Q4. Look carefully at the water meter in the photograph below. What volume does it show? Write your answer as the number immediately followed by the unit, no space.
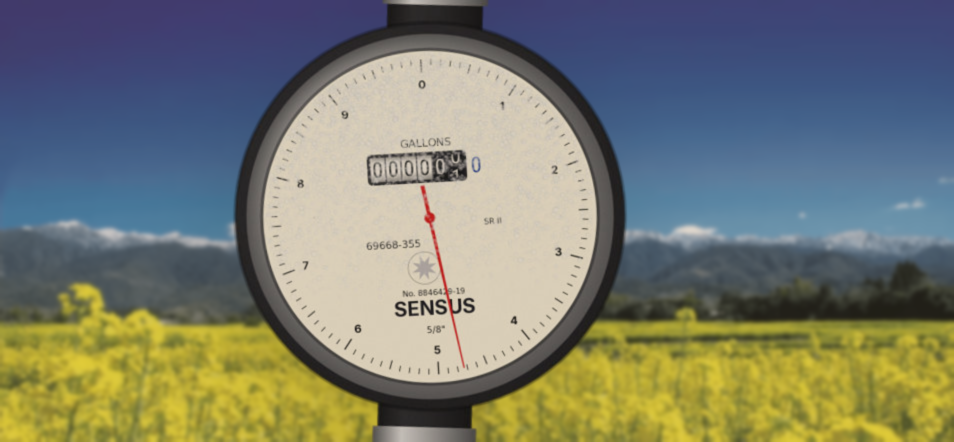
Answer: 4.7gal
